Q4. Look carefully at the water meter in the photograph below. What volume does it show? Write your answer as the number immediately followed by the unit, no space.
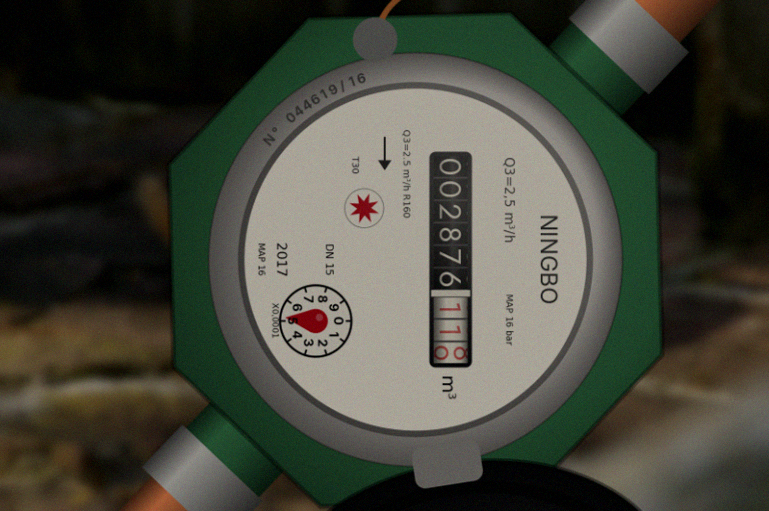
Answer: 2876.1185m³
